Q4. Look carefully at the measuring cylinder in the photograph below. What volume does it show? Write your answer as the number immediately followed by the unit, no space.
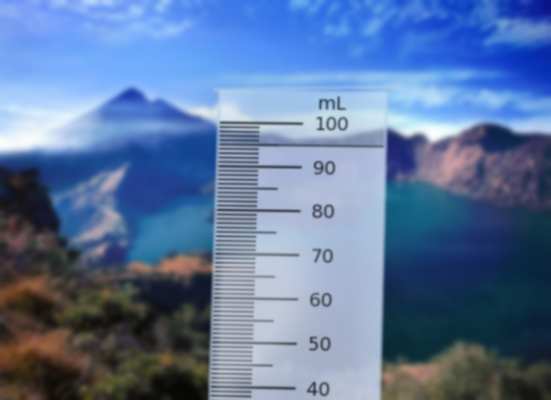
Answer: 95mL
